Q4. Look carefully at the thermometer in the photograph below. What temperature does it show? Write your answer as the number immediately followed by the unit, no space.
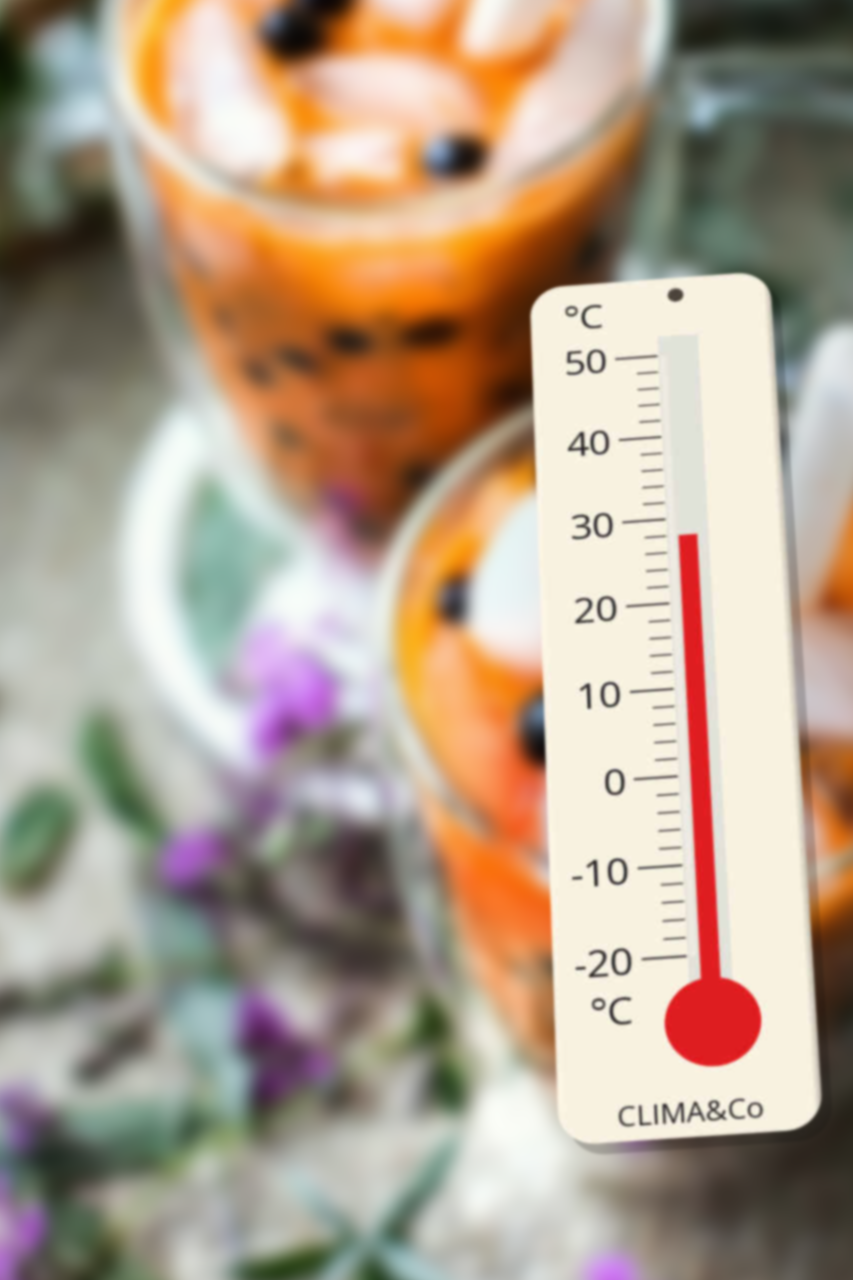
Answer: 28°C
